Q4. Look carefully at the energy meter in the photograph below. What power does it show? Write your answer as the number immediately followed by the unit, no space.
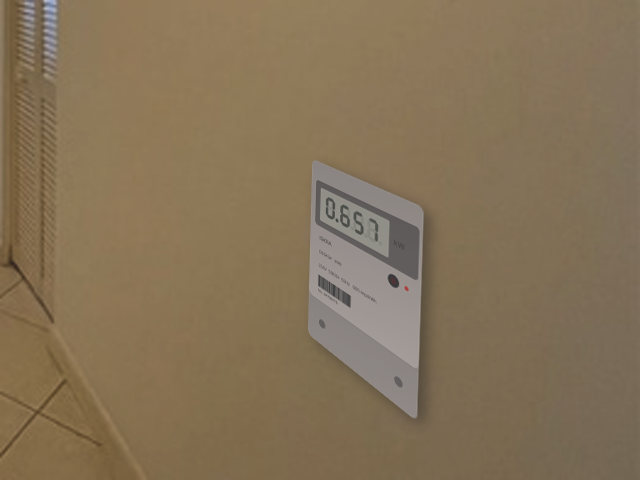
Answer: 0.657kW
